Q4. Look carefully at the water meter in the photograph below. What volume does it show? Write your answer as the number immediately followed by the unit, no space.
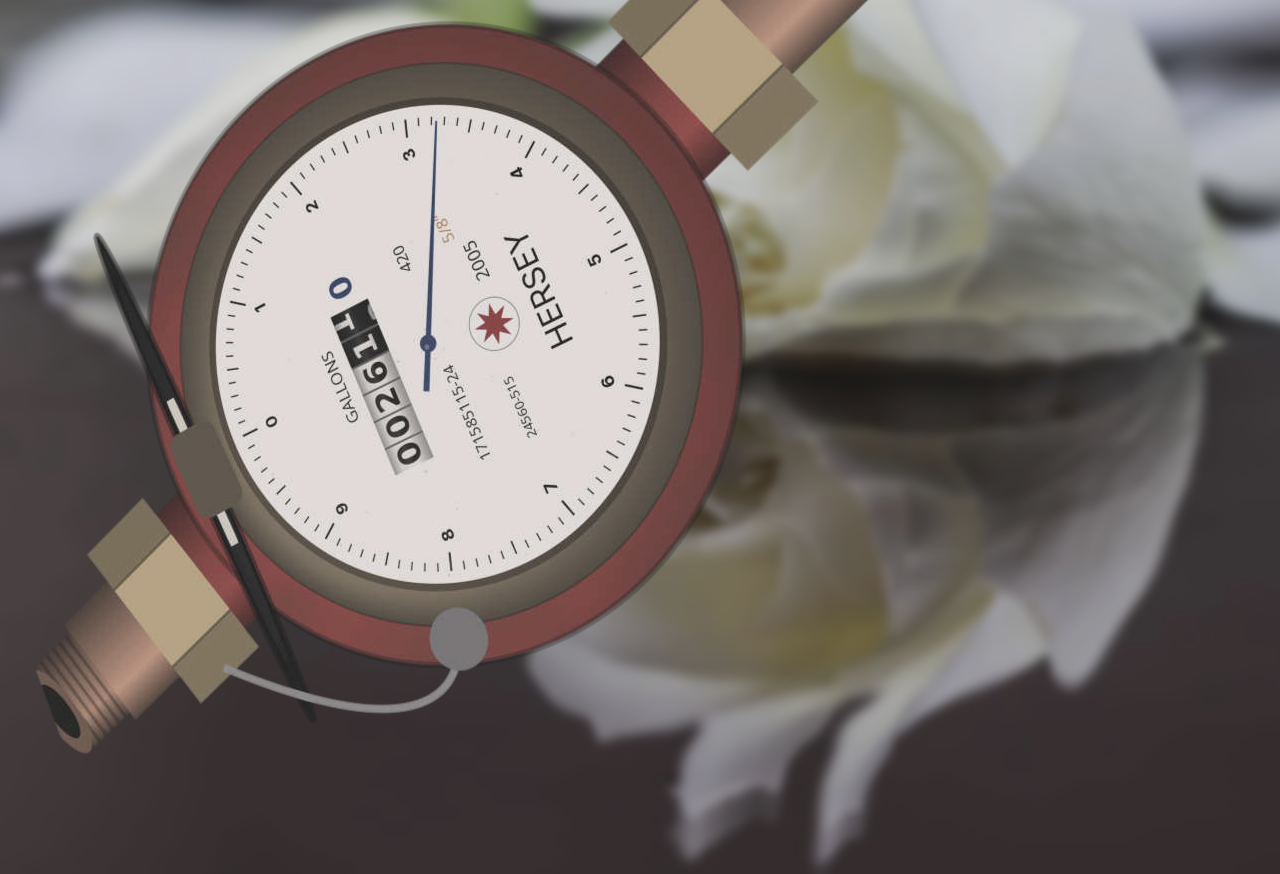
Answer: 26113.2gal
